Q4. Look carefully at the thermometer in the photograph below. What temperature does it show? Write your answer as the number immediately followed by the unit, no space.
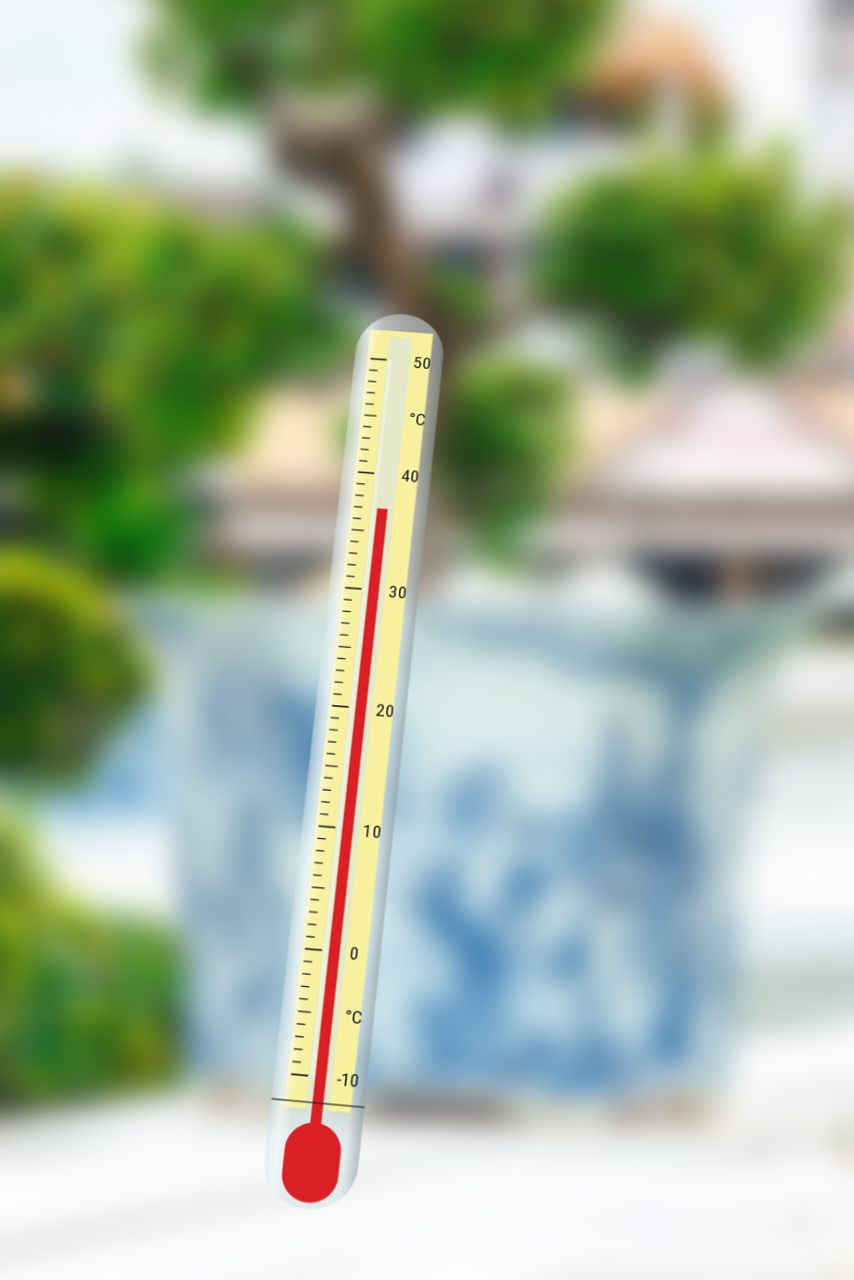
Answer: 37°C
